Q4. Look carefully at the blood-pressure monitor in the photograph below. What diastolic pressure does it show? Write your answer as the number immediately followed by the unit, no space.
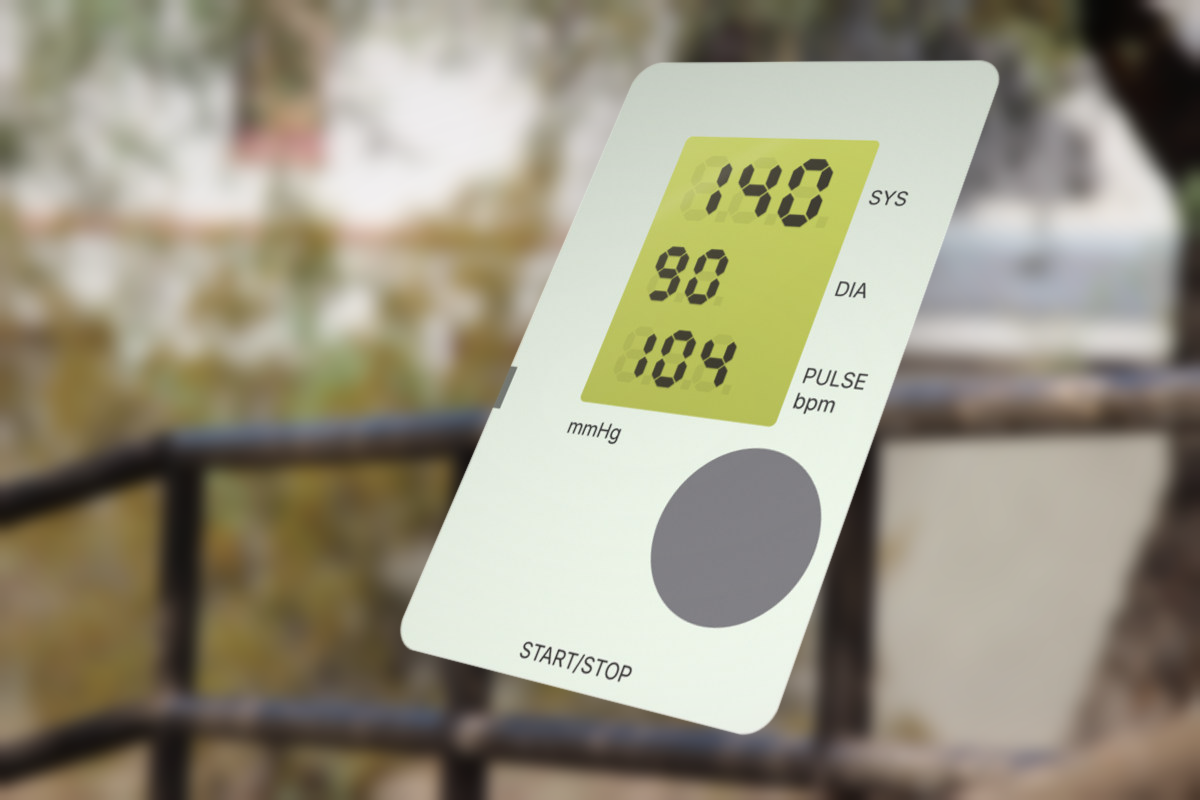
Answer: 90mmHg
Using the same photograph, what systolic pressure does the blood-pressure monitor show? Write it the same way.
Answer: 140mmHg
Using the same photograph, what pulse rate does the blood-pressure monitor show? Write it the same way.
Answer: 104bpm
